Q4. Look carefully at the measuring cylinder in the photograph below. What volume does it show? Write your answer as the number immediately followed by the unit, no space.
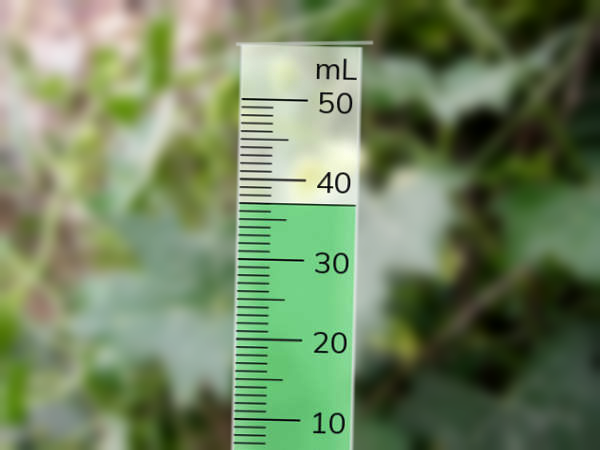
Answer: 37mL
